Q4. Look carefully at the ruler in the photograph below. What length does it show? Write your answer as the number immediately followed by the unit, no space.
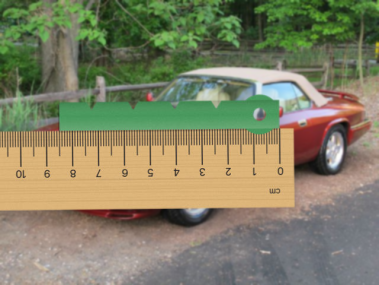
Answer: 8.5cm
